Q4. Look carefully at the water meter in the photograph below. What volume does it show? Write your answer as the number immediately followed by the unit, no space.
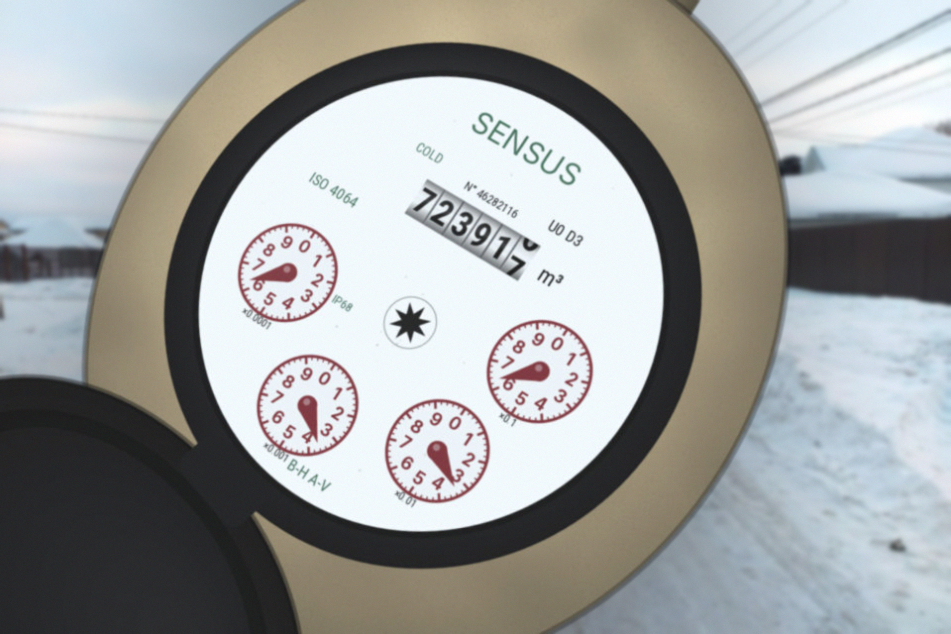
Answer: 723916.6336m³
